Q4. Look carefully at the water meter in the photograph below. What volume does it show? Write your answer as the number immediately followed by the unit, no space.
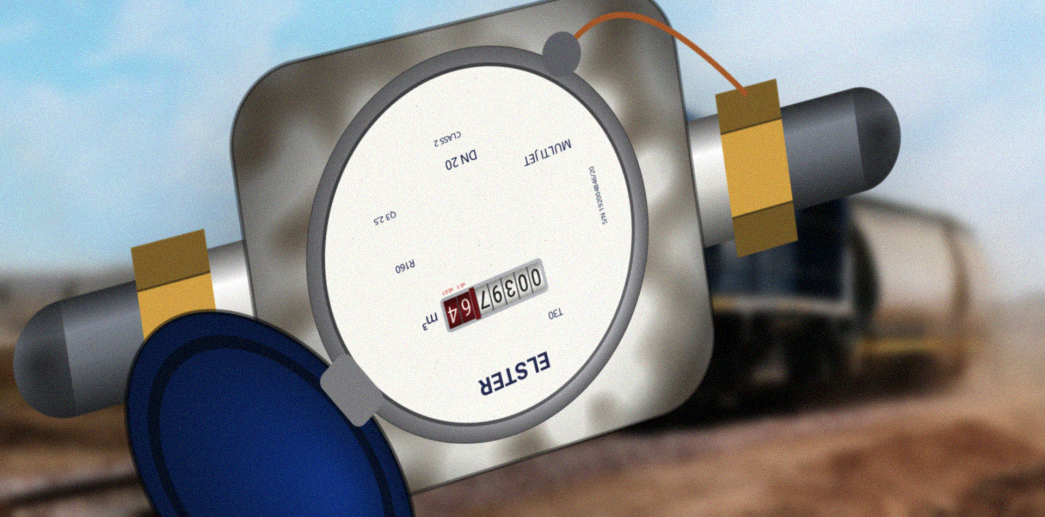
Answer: 397.64m³
